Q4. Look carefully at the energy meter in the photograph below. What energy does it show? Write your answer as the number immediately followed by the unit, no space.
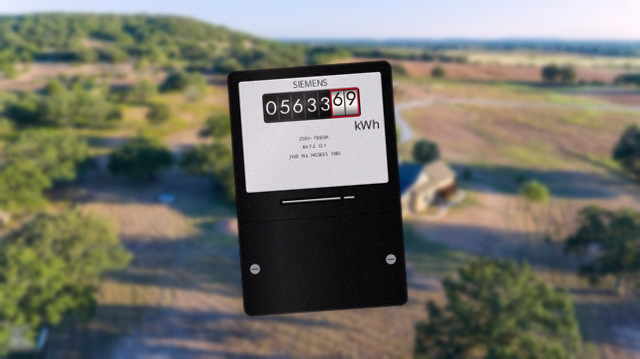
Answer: 5633.69kWh
